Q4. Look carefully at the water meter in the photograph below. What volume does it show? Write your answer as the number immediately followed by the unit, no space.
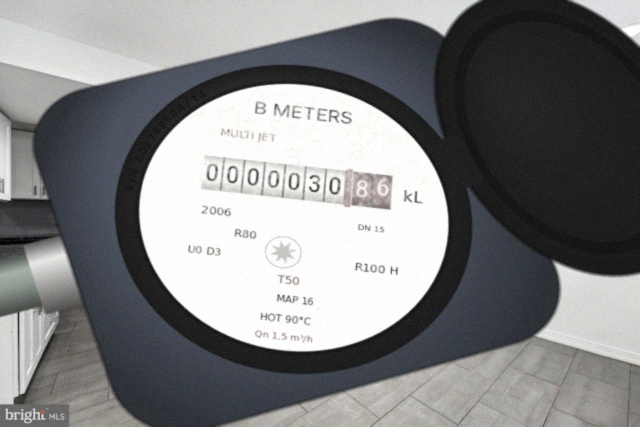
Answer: 30.86kL
